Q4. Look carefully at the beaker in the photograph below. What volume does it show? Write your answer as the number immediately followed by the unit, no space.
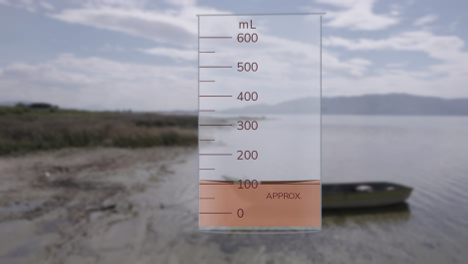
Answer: 100mL
